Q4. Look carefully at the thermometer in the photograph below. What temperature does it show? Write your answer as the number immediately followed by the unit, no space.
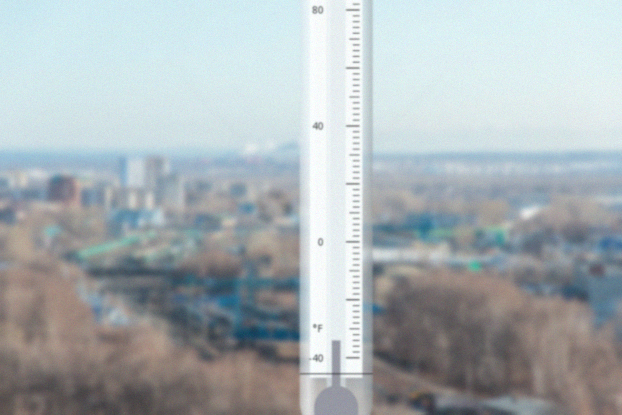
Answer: -34°F
